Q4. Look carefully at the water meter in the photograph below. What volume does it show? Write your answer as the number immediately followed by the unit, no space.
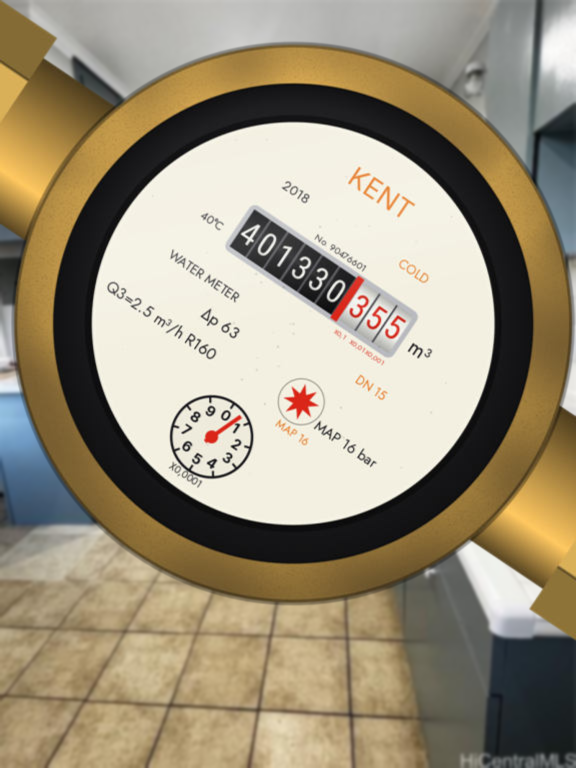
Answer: 401330.3550m³
